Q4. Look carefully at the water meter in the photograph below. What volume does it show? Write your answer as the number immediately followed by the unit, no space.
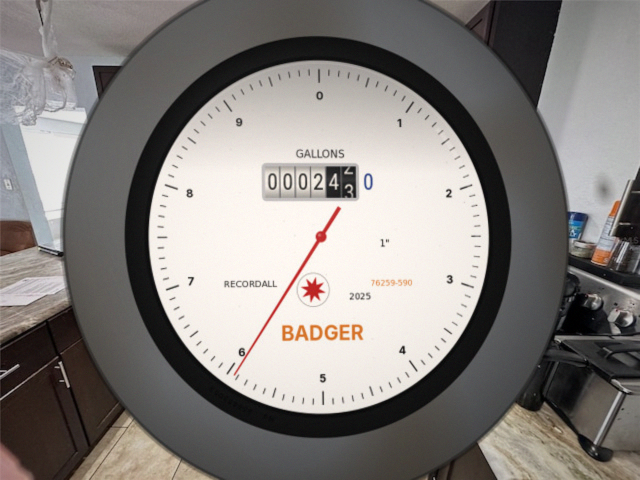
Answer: 2425.9gal
